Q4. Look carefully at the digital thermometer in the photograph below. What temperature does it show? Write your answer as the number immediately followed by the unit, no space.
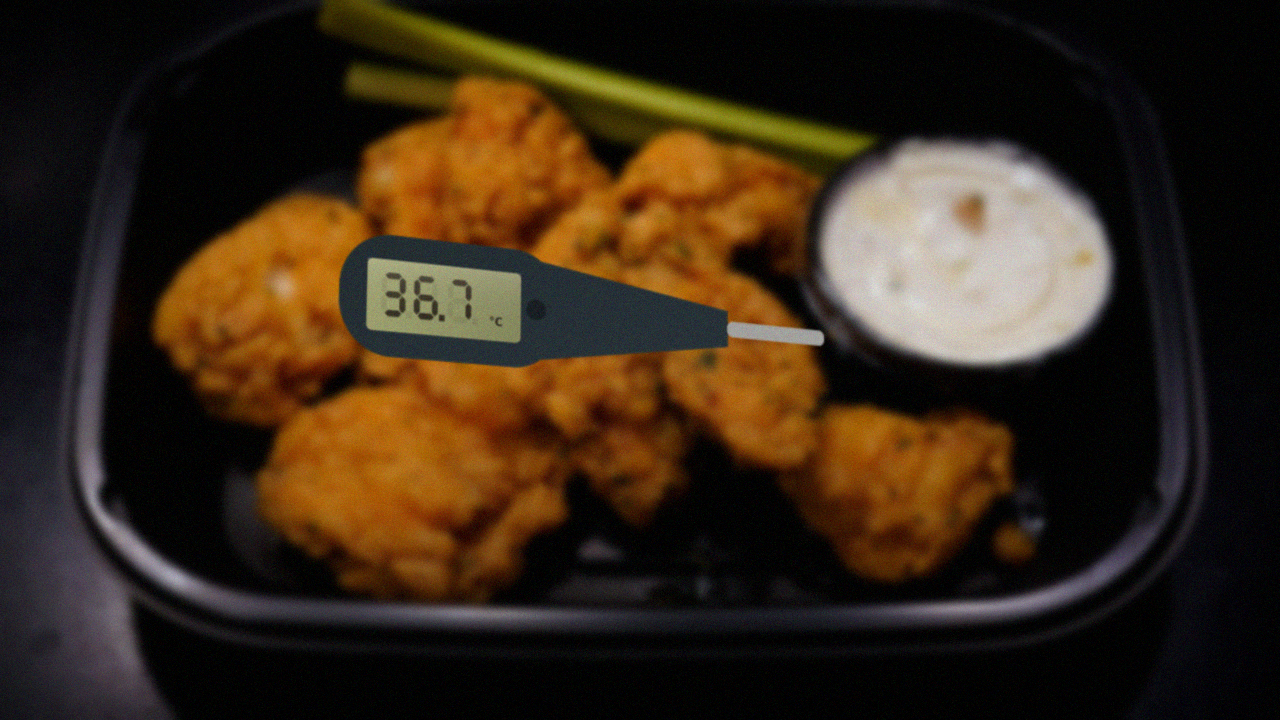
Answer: 36.7°C
